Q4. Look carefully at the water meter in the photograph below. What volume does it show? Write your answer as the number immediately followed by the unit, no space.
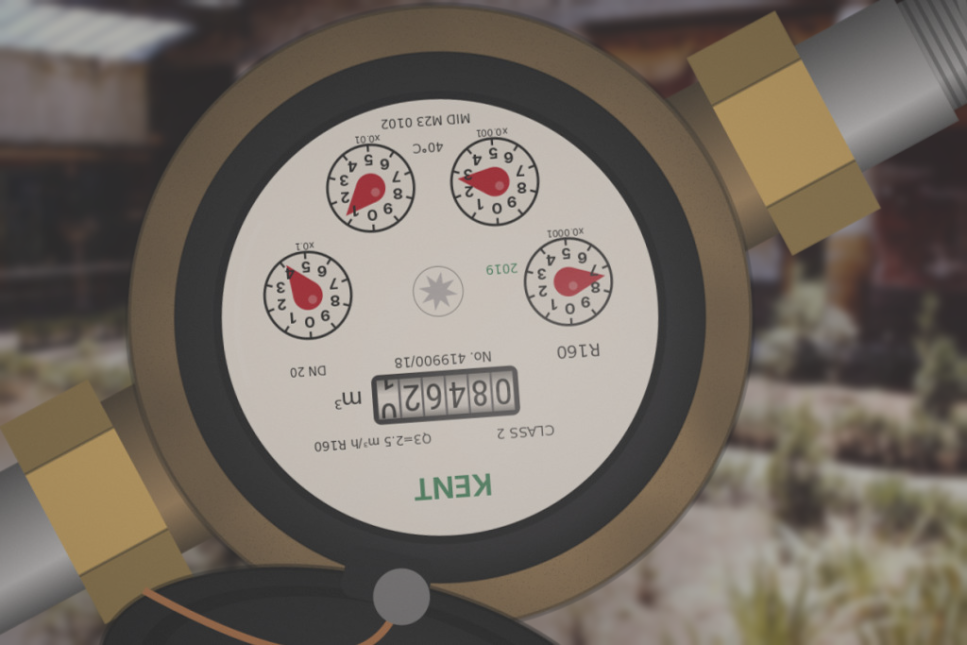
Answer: 84620.4127m³
